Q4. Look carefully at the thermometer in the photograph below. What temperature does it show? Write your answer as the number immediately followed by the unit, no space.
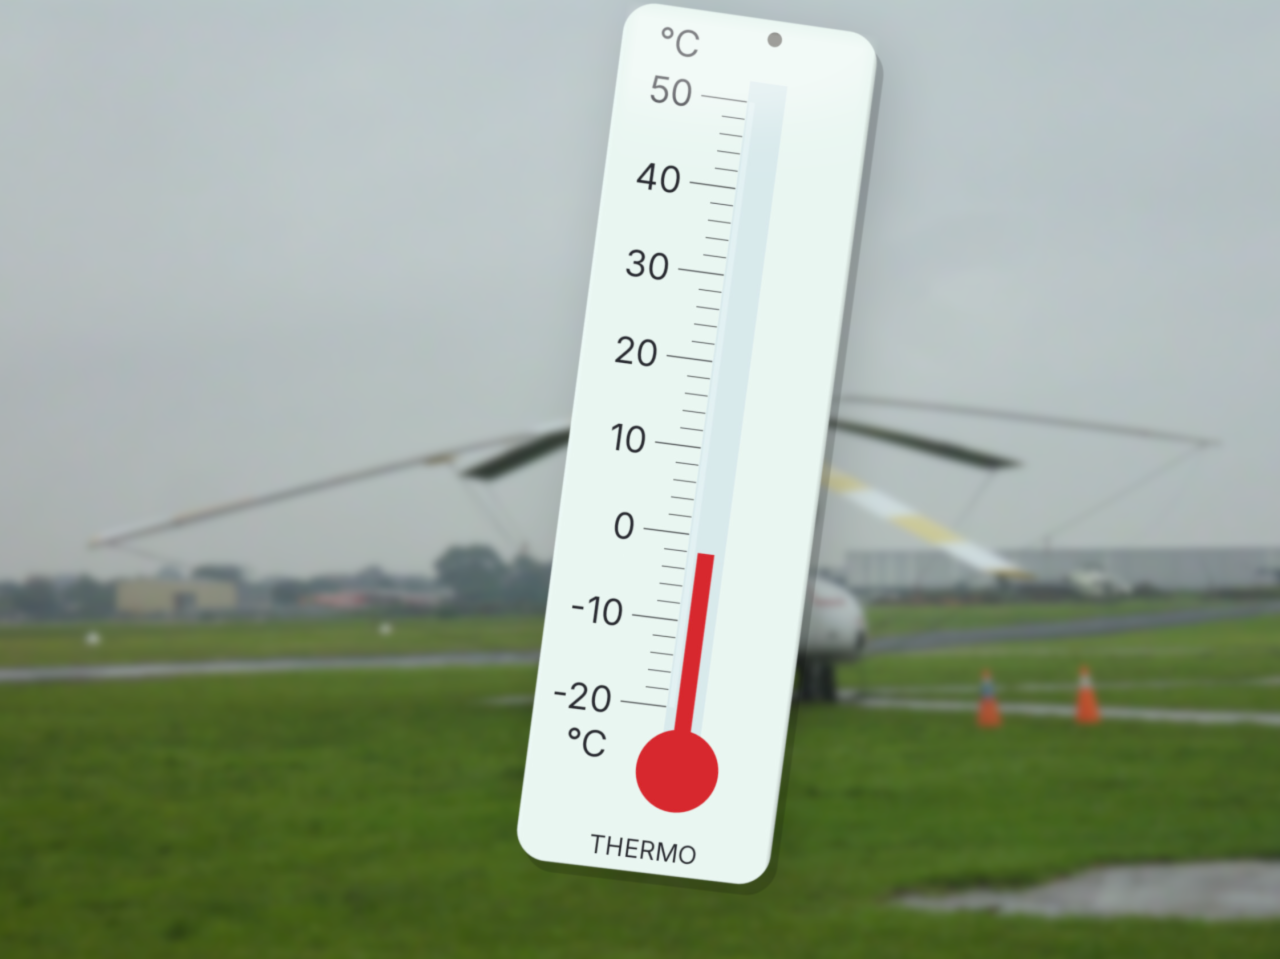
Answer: -2°C
